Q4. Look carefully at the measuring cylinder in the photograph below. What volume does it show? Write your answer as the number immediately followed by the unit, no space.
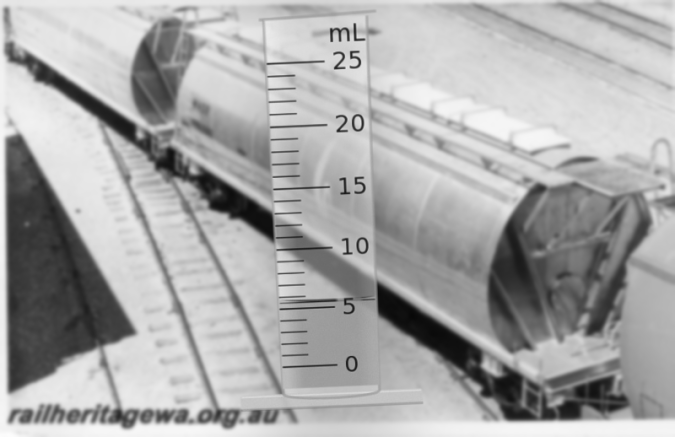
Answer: 5.5mL
